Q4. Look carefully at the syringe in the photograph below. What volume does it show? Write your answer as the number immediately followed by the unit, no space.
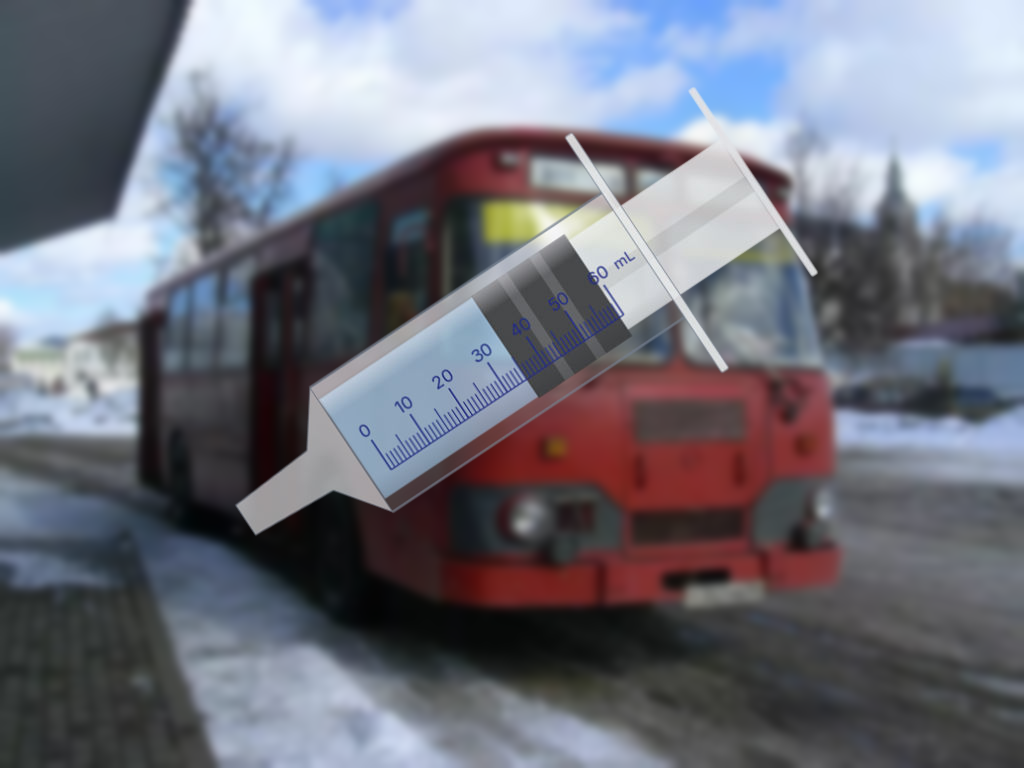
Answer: 35mL
